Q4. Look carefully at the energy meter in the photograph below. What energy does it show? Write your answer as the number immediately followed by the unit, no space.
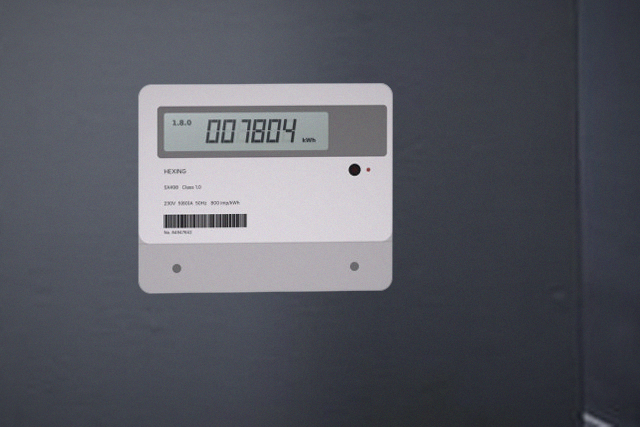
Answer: 7804kWh
